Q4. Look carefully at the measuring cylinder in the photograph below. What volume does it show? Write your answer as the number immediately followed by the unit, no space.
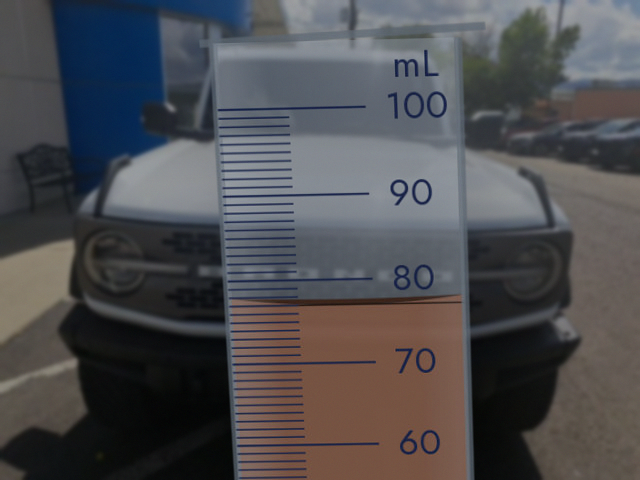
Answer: 77mL
